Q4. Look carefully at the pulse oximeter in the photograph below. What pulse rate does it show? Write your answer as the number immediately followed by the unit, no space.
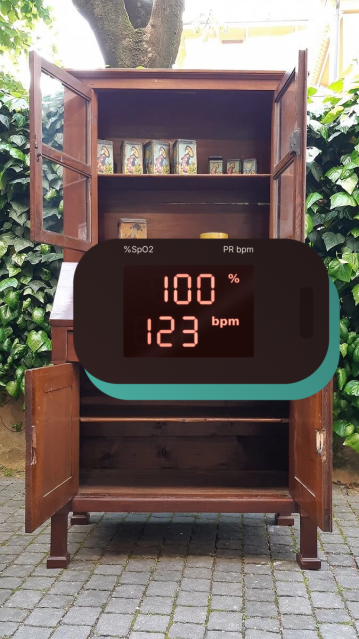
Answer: 123bpm
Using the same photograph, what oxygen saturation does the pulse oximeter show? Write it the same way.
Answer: 100%
